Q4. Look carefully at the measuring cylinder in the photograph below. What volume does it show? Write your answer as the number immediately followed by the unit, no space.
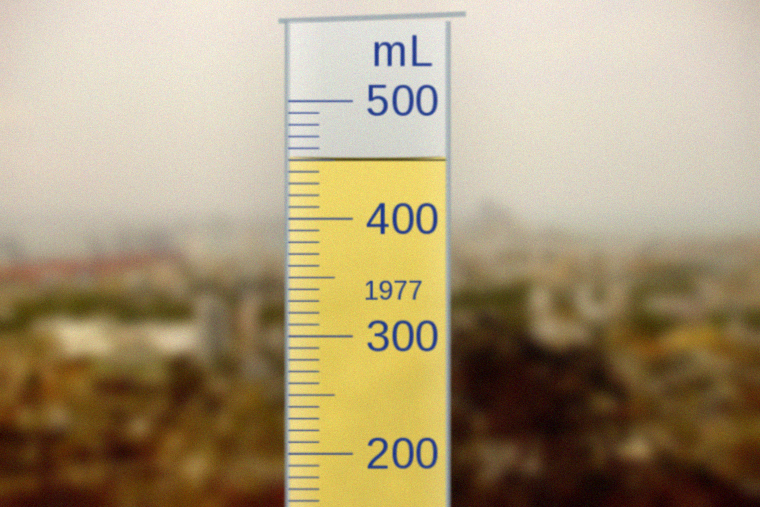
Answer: 450mL
